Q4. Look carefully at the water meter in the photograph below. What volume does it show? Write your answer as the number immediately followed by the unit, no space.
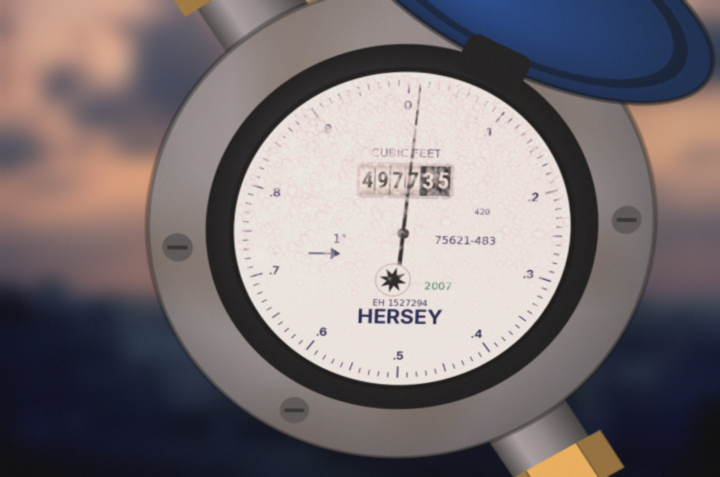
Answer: 497735.01ft³
